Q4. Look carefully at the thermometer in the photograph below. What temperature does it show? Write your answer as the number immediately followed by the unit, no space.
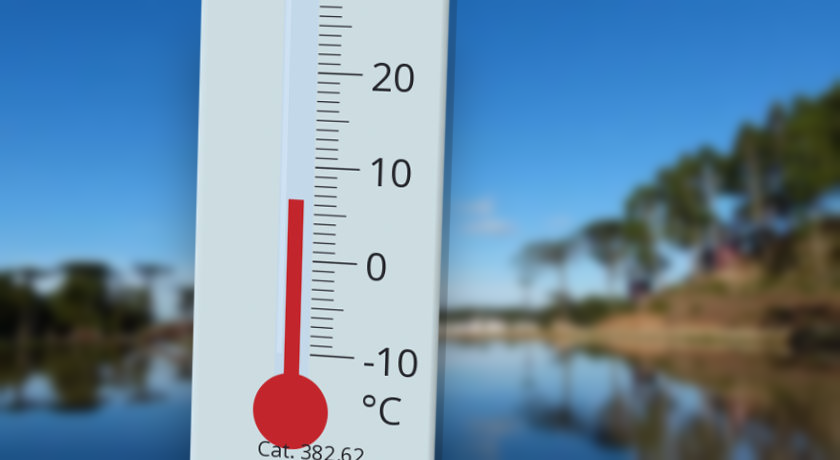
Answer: 6.5°C
